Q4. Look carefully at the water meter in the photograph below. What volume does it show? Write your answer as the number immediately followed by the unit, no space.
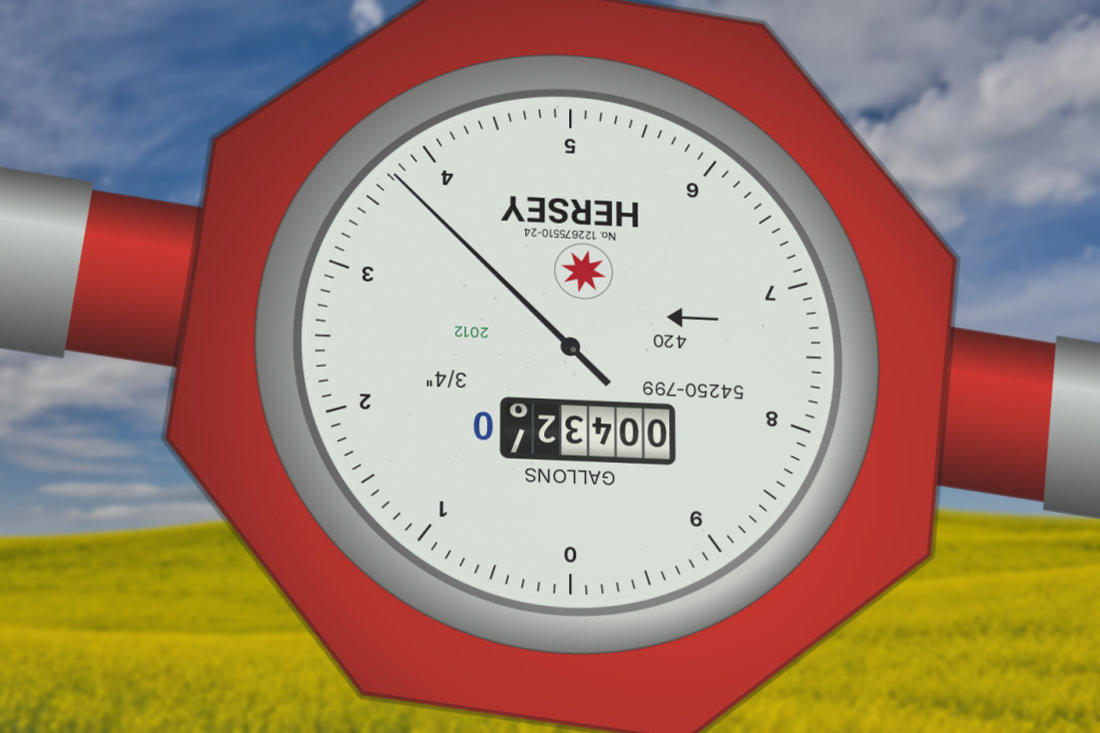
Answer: 43273.7gal
